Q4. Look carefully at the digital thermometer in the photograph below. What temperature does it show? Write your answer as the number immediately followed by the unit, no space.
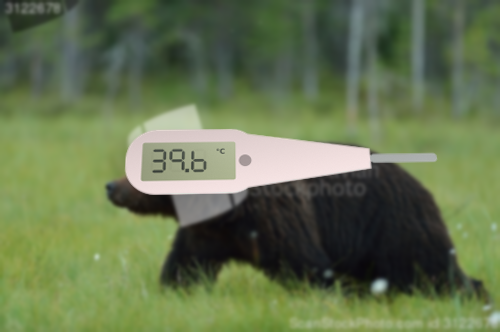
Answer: 39.6°C
